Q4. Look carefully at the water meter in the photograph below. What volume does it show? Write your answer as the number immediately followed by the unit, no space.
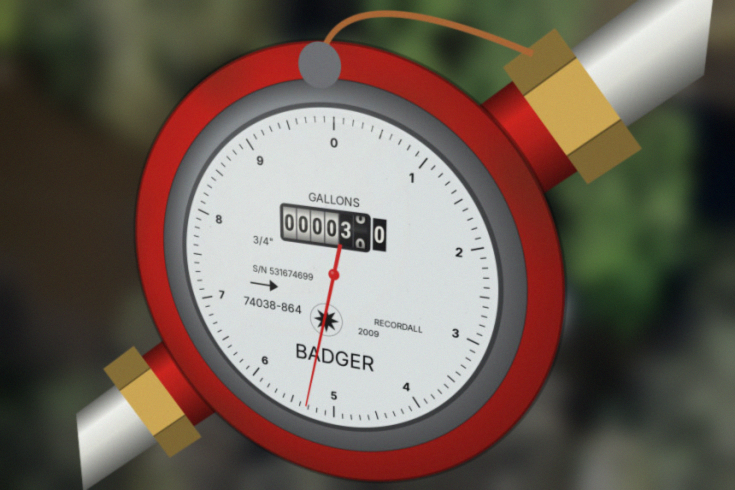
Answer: 385.3gal
